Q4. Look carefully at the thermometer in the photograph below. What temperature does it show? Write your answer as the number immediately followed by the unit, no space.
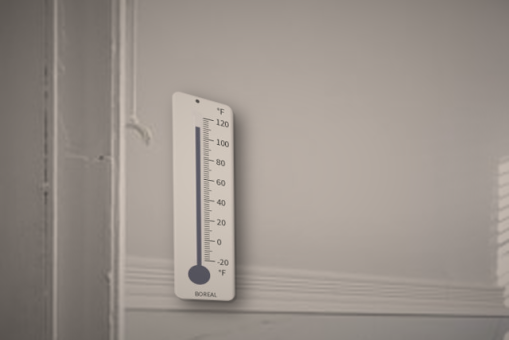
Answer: 110°F
